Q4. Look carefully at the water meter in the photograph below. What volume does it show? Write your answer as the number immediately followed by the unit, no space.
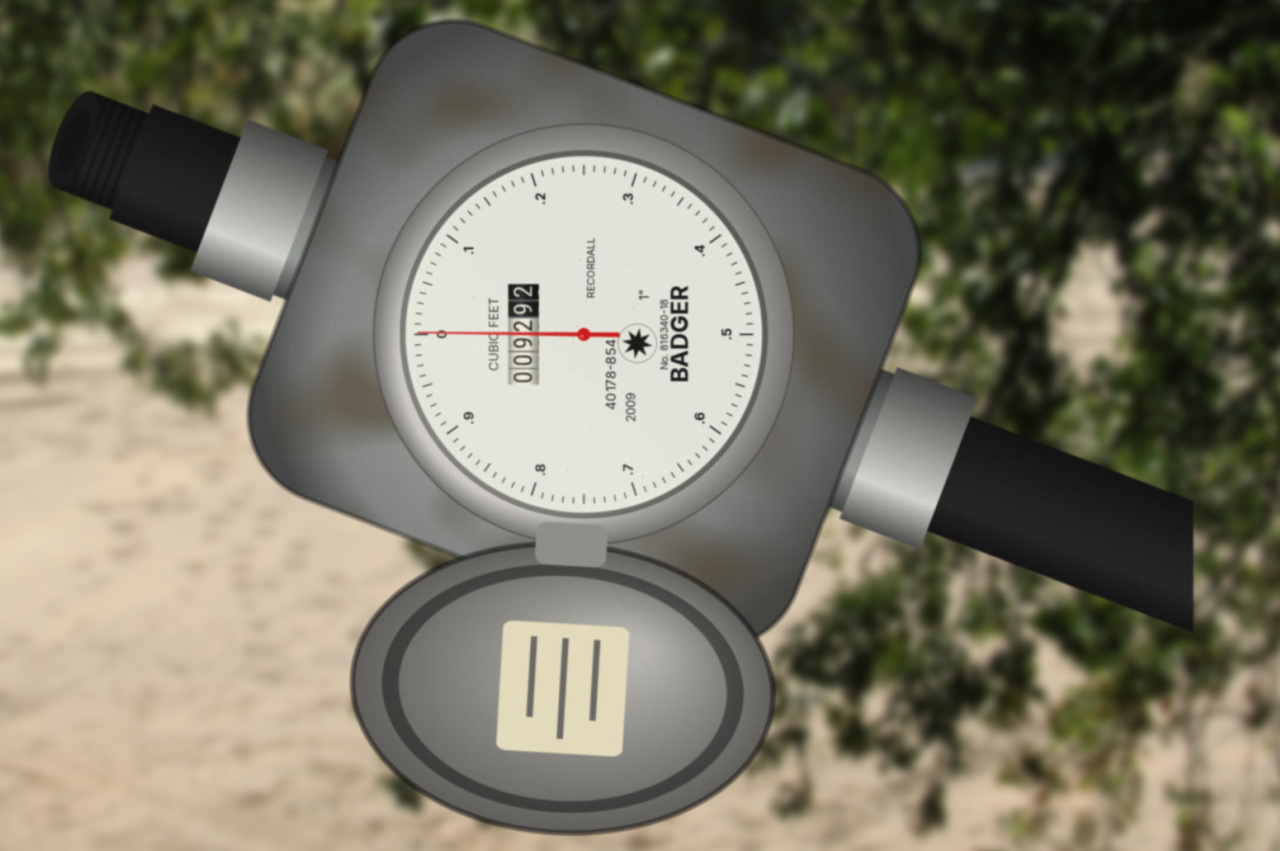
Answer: 9292.00ft³
